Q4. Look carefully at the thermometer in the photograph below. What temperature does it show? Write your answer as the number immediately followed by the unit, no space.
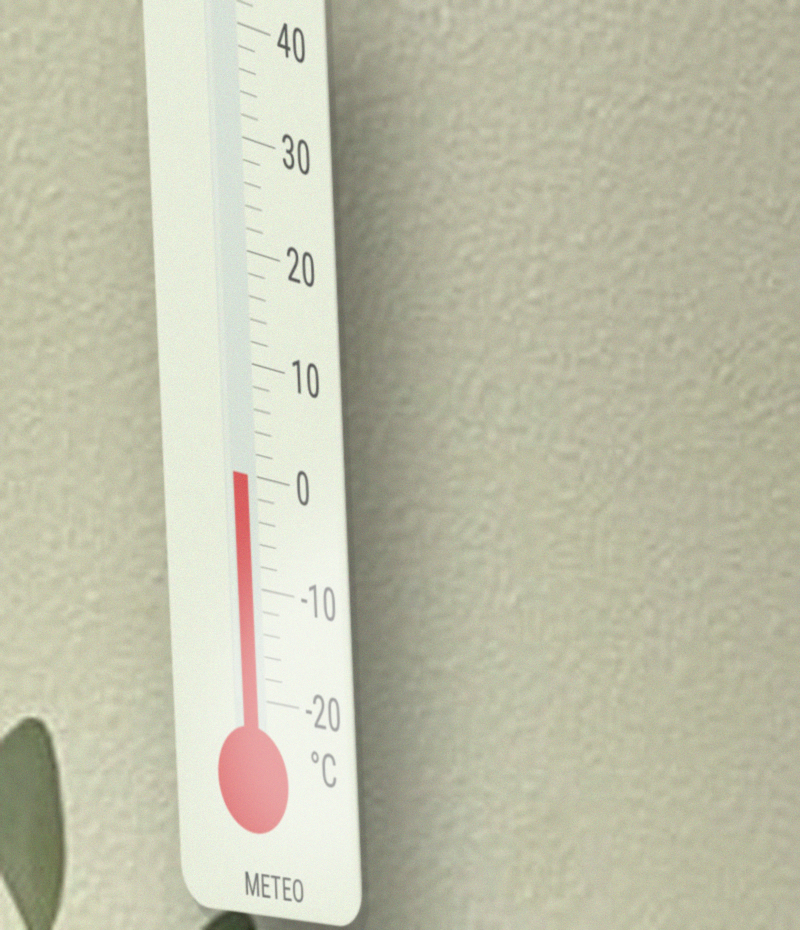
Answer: 0°C
